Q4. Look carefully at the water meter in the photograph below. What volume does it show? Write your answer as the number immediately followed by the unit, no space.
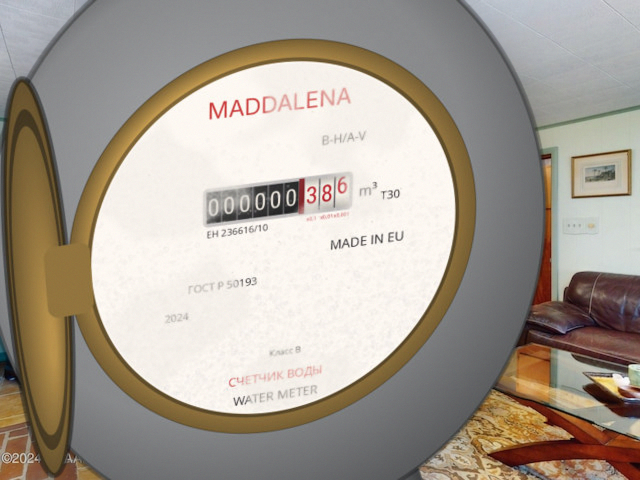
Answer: 0.386m³
